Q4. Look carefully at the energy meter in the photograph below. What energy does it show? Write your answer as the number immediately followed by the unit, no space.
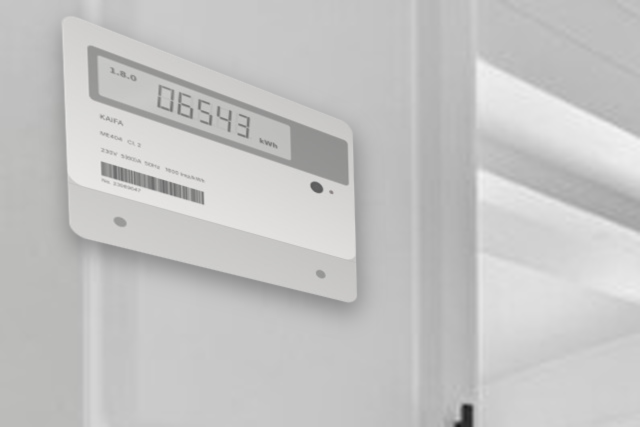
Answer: 6543kWh
